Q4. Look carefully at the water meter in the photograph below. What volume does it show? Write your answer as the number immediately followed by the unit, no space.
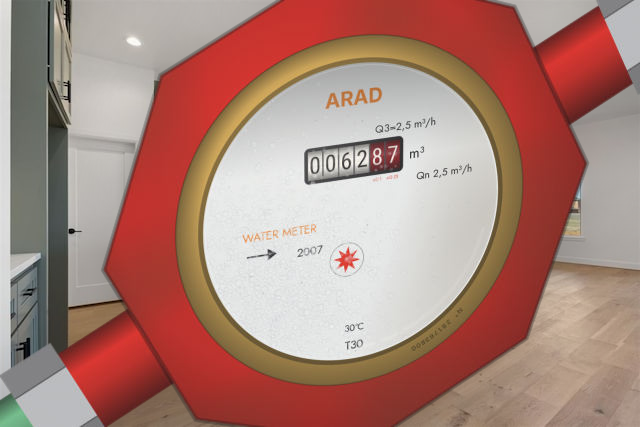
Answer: 62.87m³
